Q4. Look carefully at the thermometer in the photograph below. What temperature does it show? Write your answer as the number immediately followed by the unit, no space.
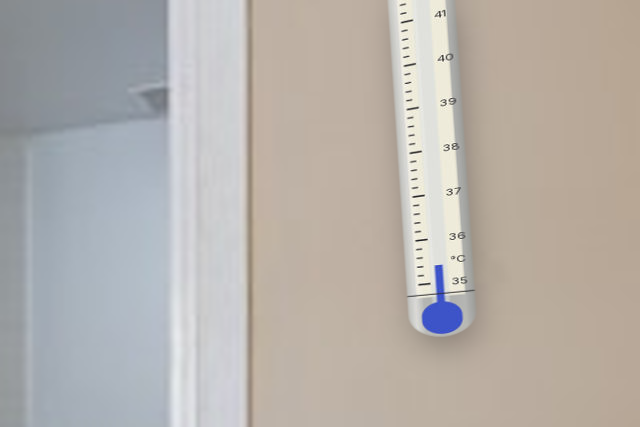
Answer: 35.4°C
